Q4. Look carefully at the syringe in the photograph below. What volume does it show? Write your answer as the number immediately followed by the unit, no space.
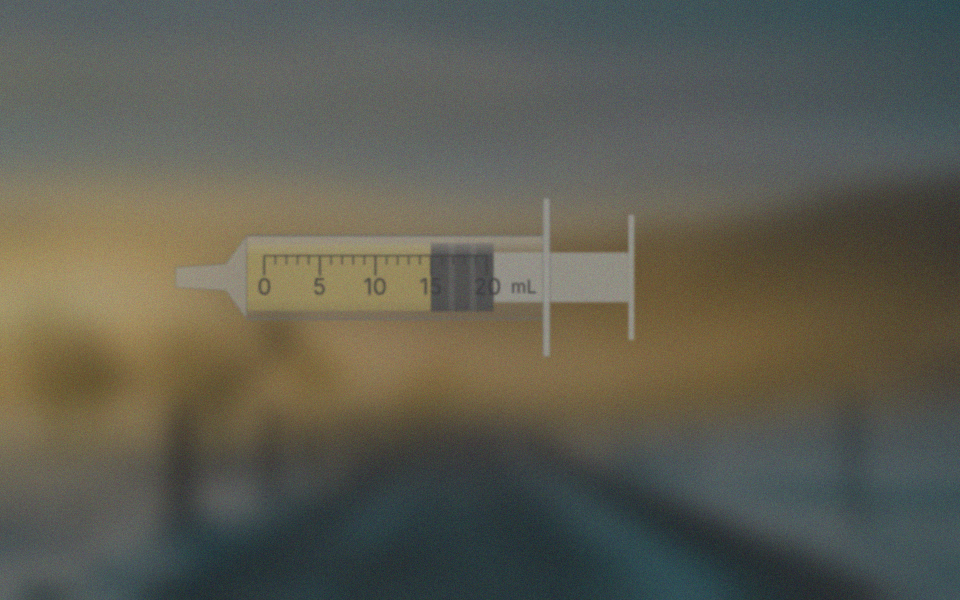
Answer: 15mL
